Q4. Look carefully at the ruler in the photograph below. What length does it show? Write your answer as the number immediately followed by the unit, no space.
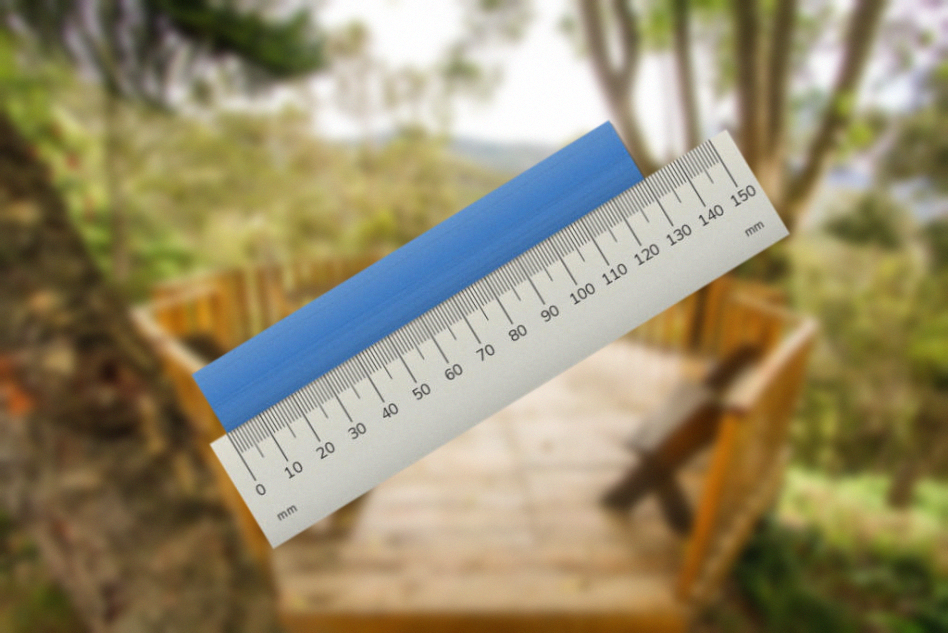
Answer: 130mm
